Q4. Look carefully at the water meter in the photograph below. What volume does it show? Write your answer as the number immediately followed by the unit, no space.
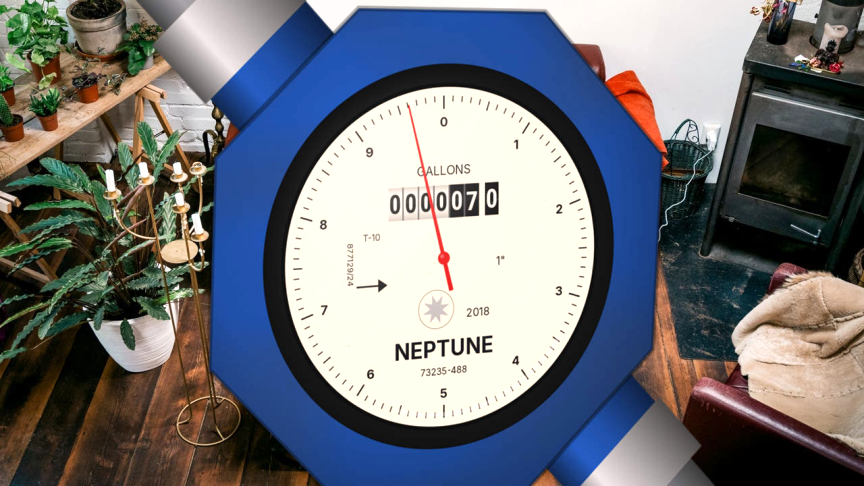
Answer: 69.6gal
